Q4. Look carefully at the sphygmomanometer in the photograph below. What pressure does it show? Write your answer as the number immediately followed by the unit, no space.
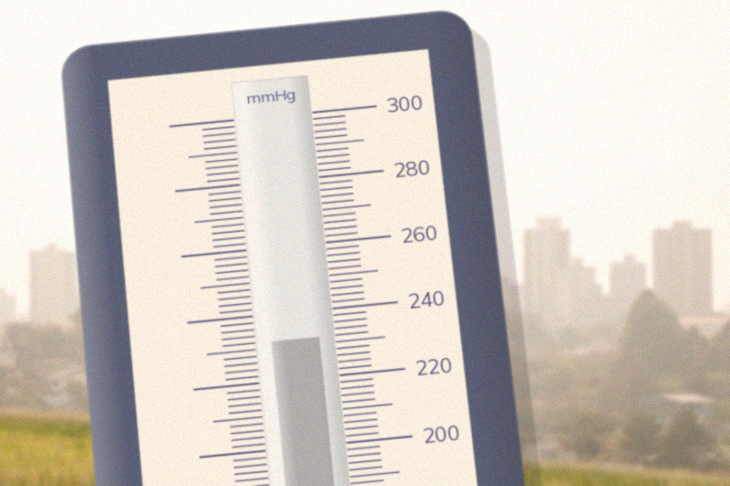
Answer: 232mmHg
